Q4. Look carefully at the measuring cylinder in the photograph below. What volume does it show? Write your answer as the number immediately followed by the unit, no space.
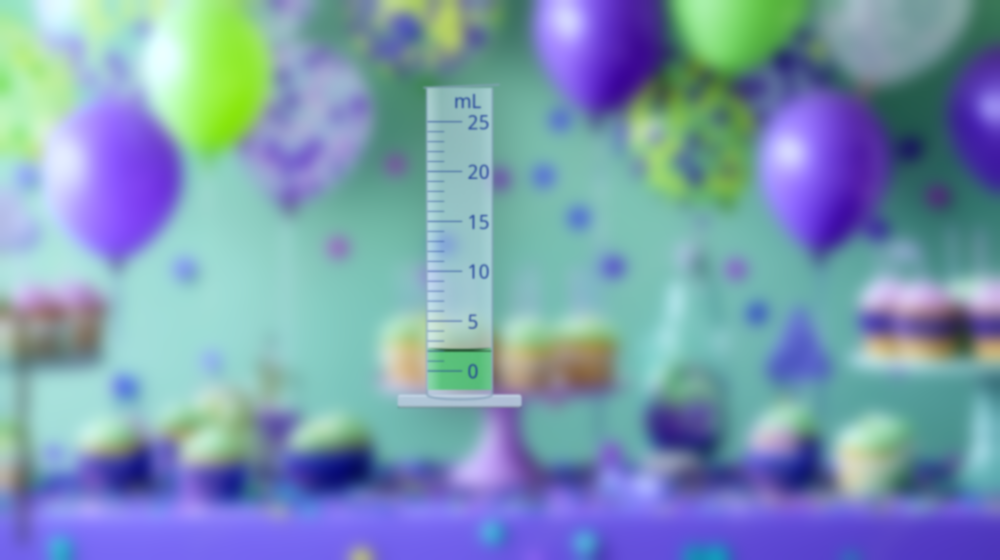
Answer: 2mL
